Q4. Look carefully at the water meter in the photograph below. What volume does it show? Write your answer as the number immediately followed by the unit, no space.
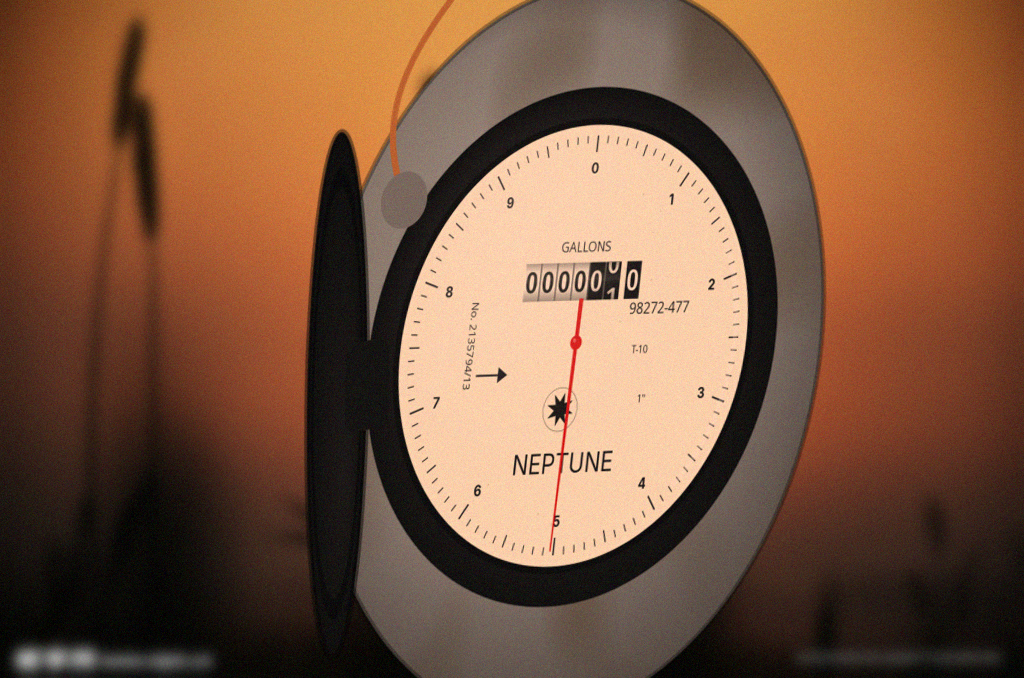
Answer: 5.0gal
